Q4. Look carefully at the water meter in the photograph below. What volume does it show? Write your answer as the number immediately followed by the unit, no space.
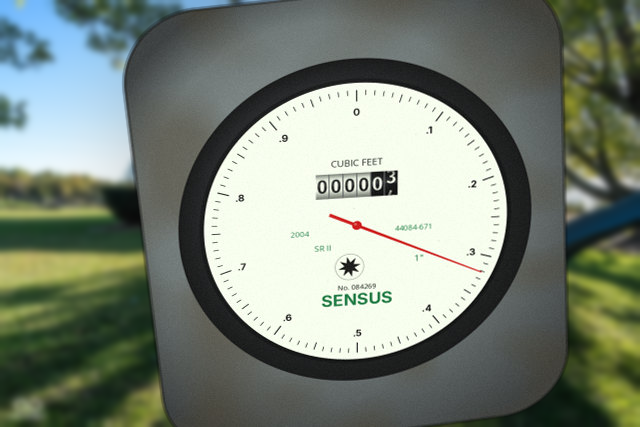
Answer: 3.32ft³
